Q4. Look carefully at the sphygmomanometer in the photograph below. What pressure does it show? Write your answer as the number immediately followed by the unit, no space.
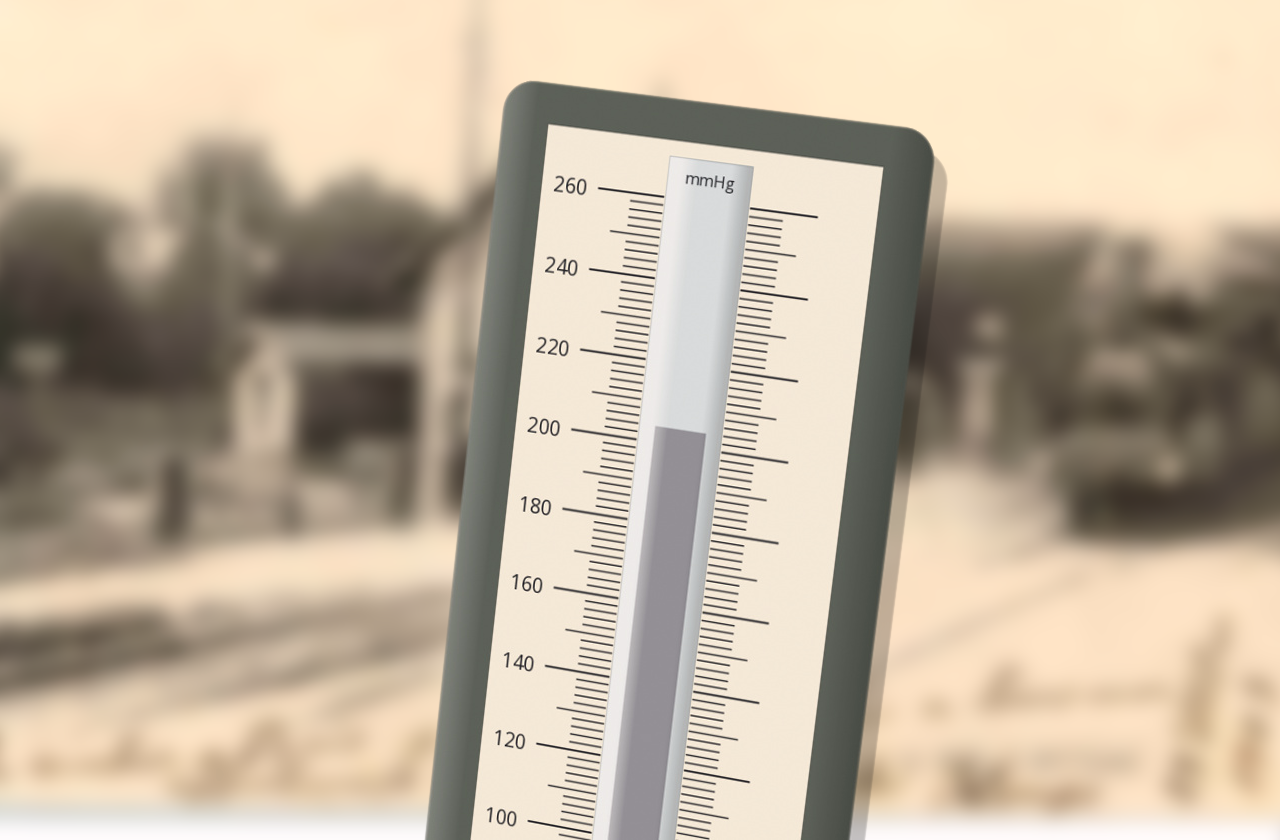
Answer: 204mmHg
